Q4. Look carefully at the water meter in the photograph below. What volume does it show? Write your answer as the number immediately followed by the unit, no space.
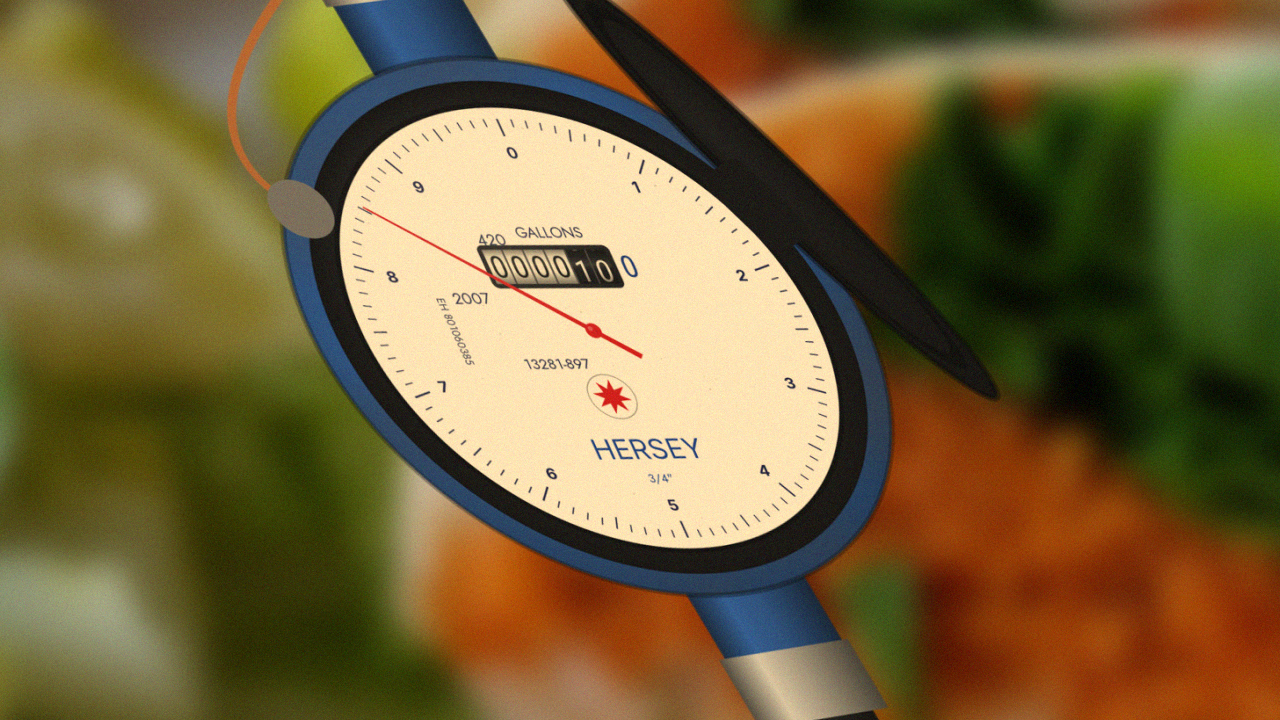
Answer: 98.5gal
